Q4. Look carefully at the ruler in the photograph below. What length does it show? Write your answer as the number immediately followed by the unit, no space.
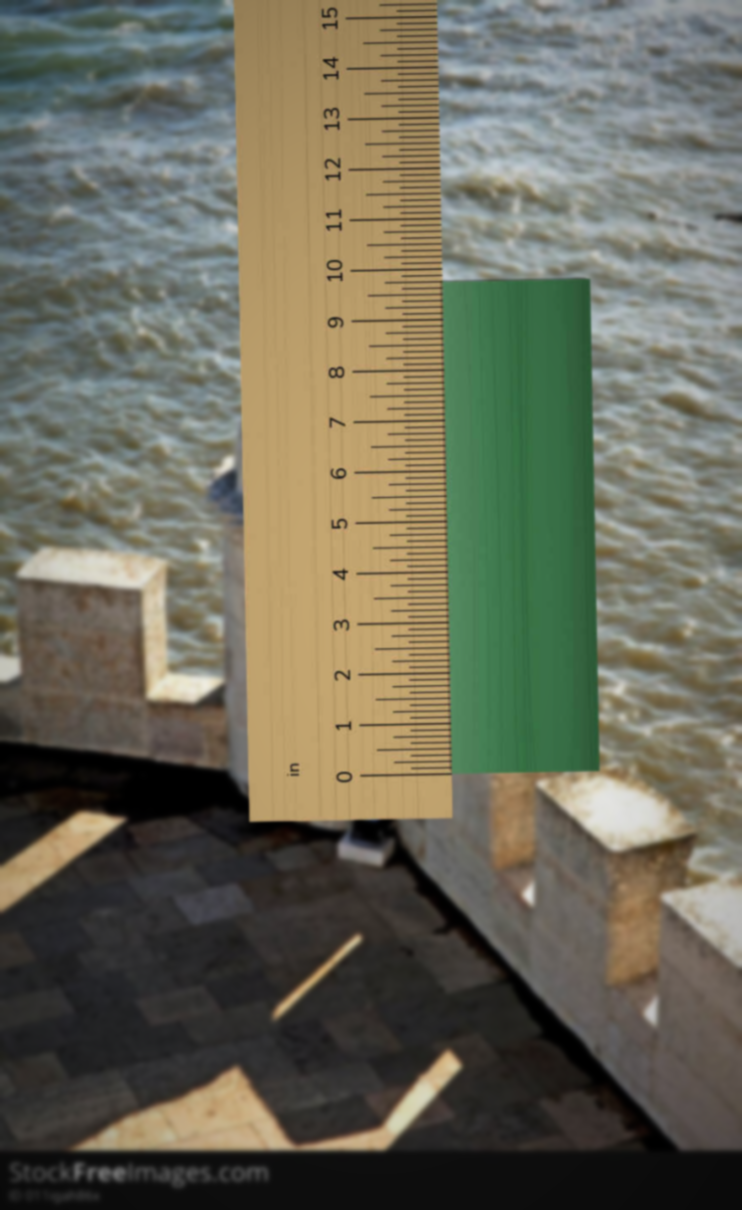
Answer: 9.75in
